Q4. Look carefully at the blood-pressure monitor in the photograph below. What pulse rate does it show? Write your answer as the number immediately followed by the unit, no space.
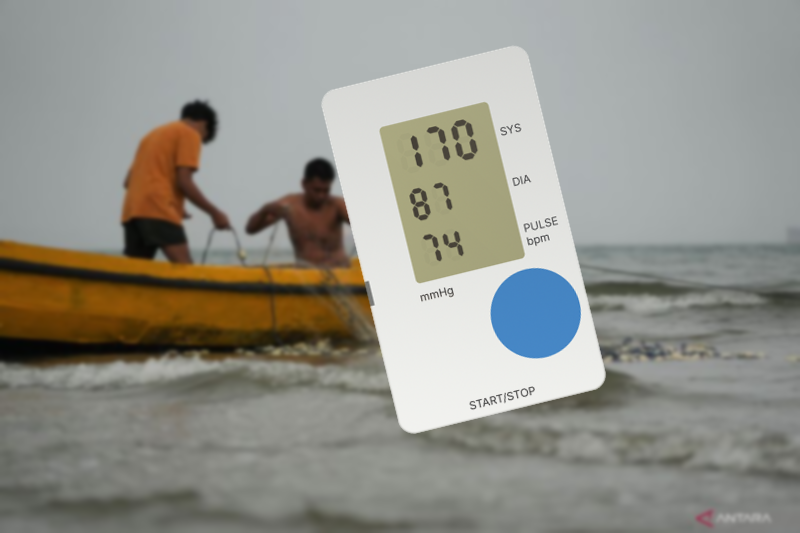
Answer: 74bpm
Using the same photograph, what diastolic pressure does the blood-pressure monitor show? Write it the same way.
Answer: 87mmHg
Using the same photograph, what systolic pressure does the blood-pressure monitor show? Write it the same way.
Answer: 170mmHg
